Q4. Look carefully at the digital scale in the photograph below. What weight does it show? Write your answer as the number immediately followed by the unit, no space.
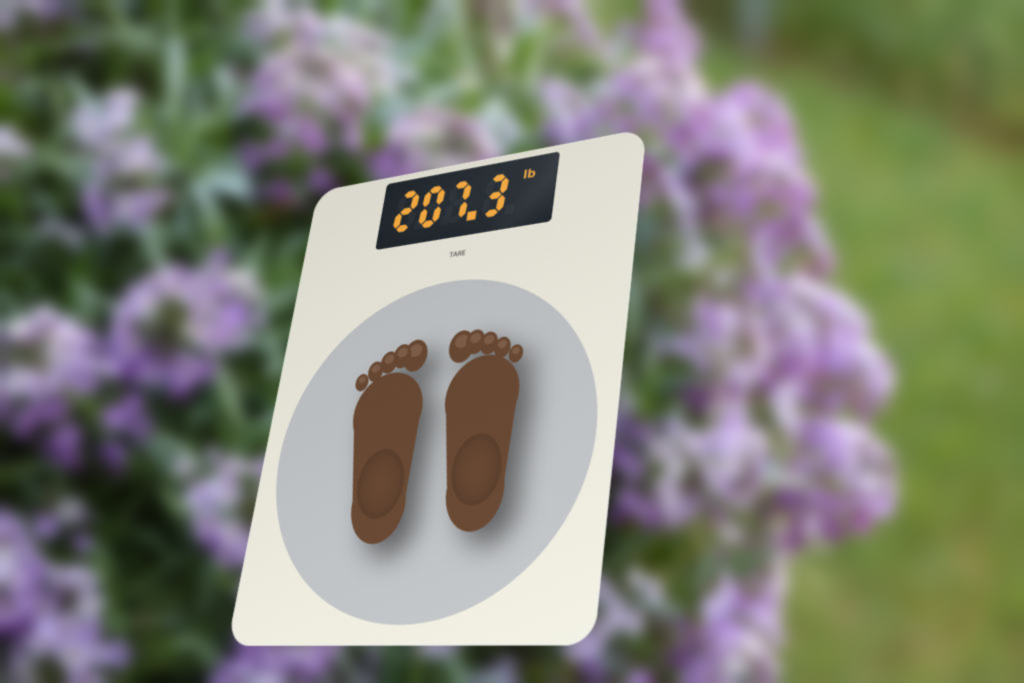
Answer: 207.3lb
